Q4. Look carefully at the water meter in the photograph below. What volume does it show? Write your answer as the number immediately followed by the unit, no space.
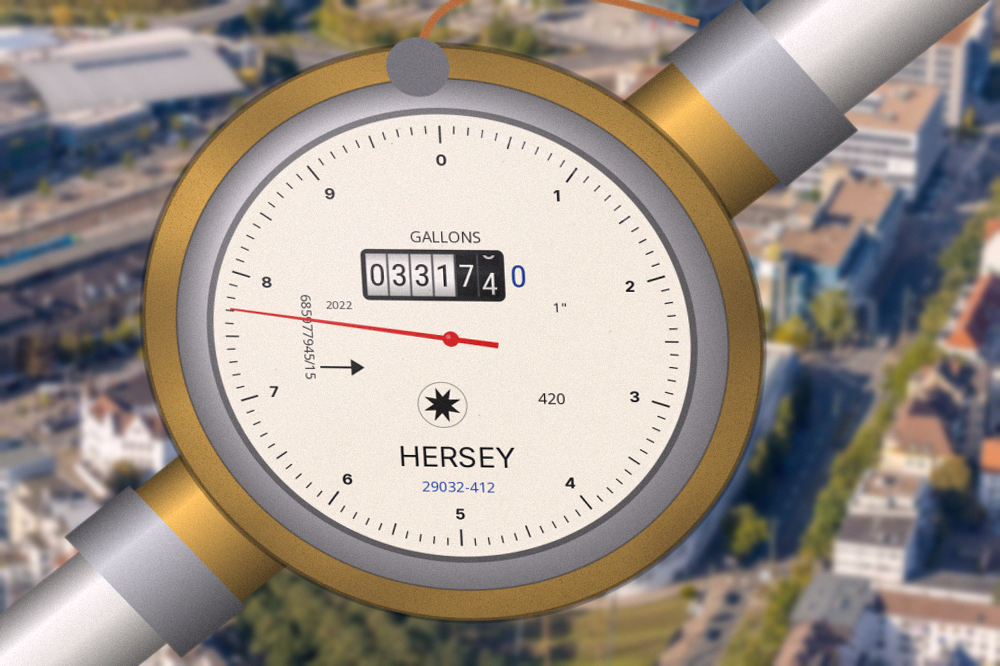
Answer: 331737.7gal
